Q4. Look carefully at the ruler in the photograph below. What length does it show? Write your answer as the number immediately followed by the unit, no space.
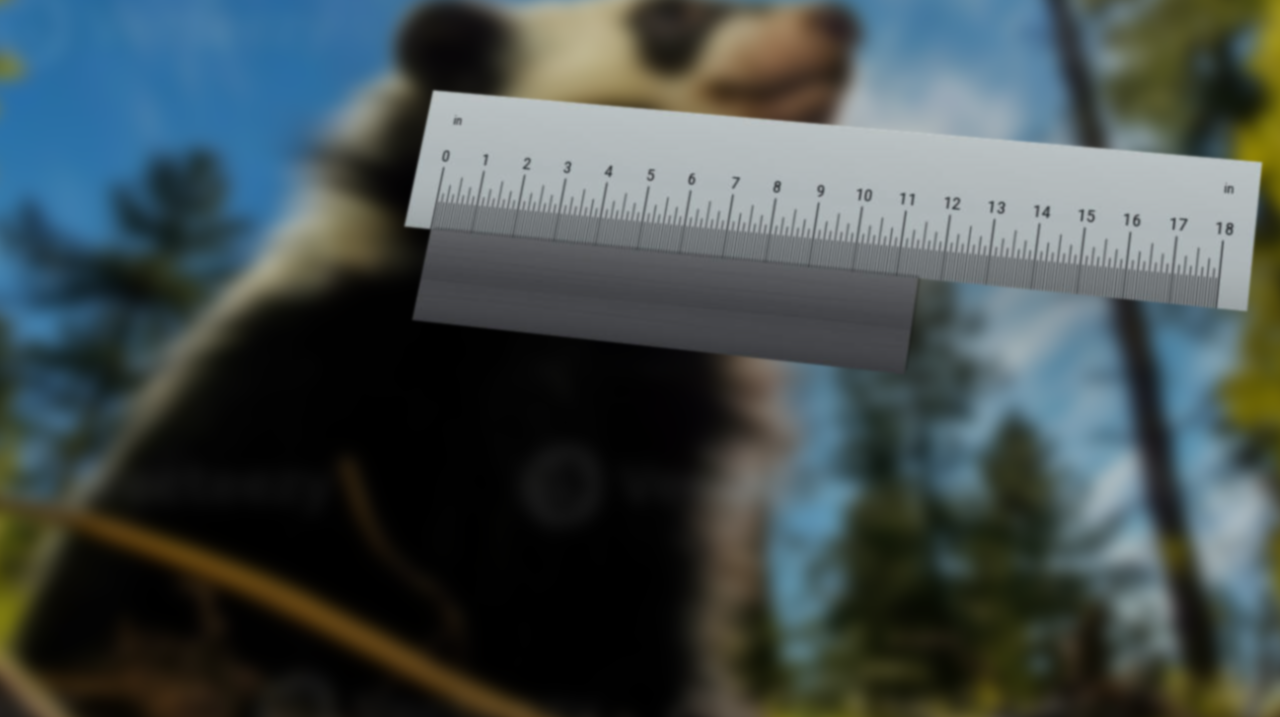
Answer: 11.5in
